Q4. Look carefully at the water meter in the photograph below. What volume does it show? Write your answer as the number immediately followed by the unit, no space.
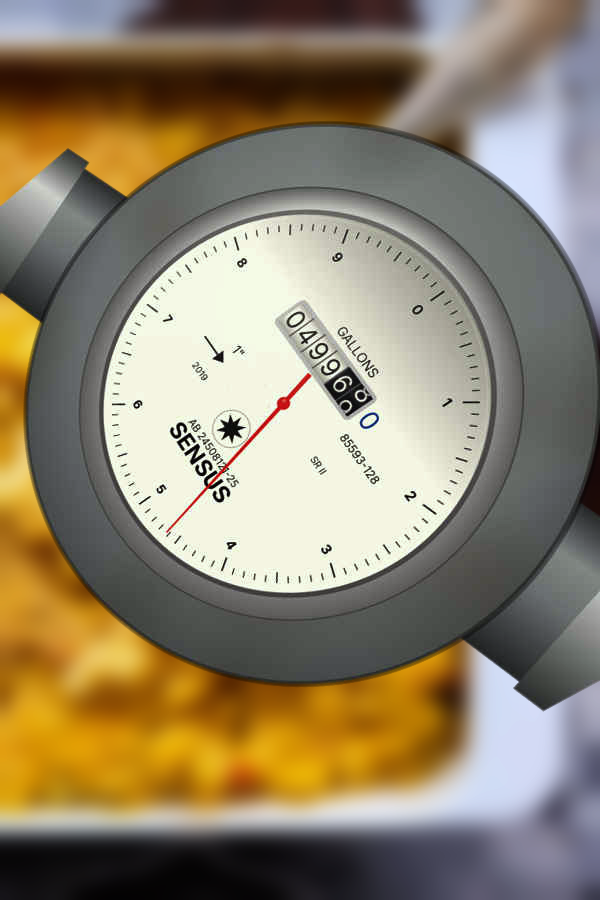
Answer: 499684.6gal
